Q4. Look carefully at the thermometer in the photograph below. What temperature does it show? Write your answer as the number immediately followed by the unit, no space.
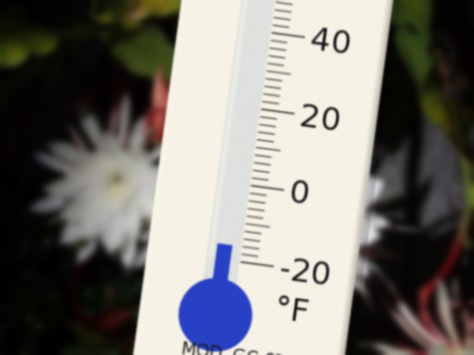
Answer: -16°F
